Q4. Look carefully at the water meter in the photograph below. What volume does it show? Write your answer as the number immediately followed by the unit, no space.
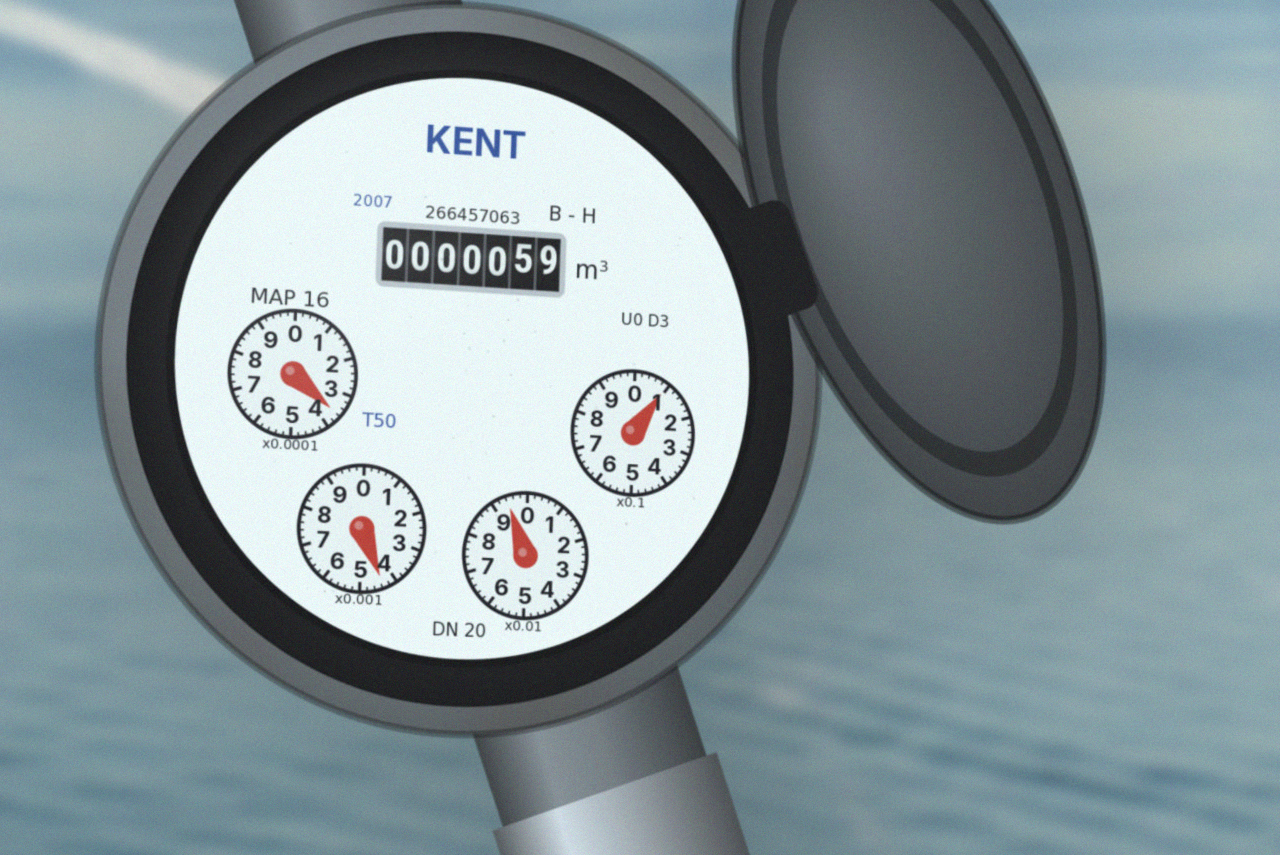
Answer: 59.0943m³
